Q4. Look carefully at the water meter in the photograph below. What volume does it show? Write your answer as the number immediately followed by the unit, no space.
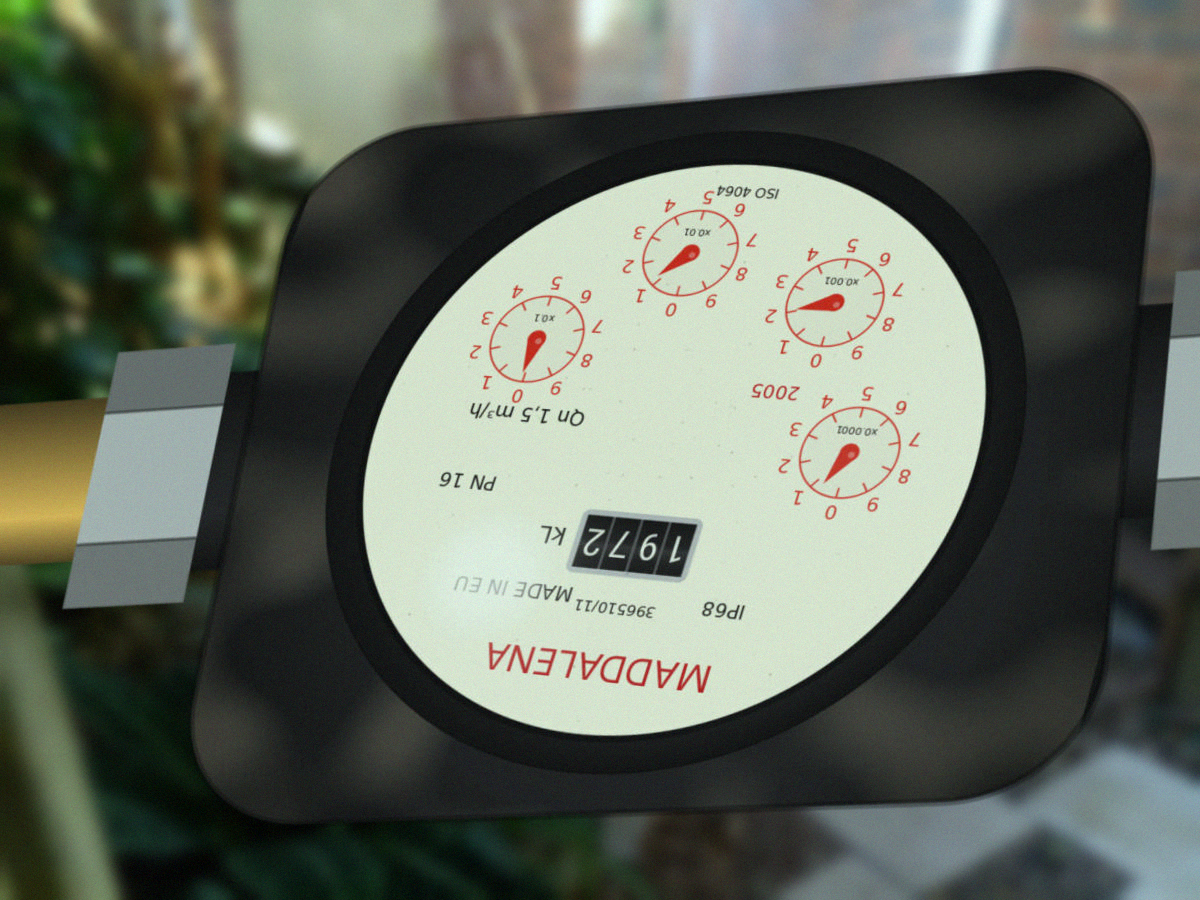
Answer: 1972.0120kL
